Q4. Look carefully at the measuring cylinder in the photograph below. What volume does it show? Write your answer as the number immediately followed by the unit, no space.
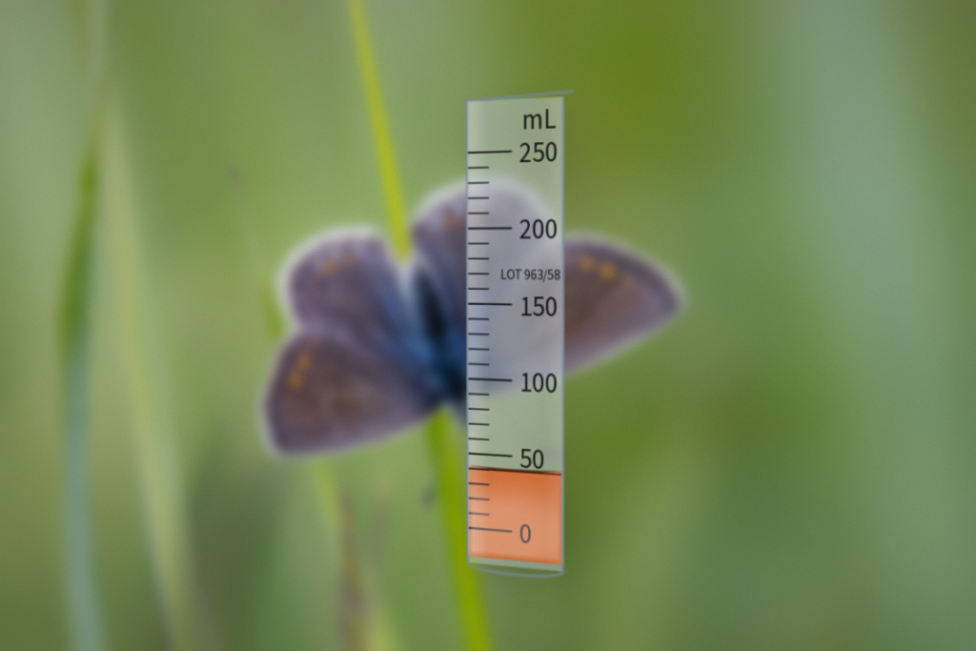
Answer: 40mL
